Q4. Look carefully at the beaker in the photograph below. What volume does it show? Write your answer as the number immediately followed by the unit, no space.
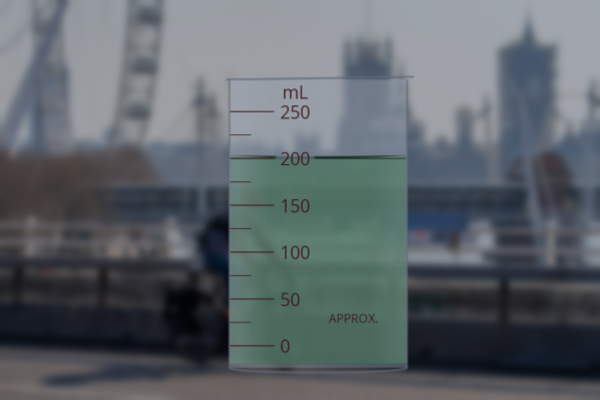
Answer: 200mL
